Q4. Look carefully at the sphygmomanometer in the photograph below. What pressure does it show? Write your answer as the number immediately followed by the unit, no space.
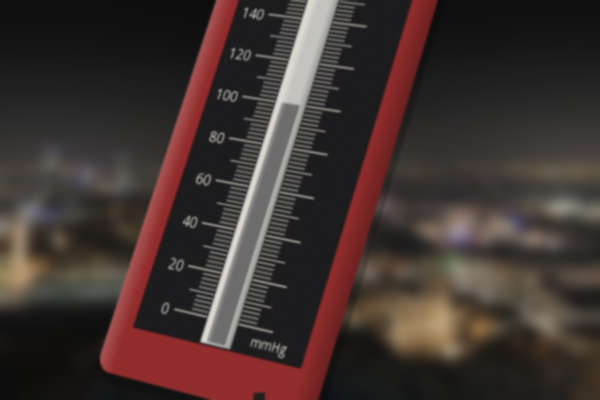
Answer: 100mmHg
